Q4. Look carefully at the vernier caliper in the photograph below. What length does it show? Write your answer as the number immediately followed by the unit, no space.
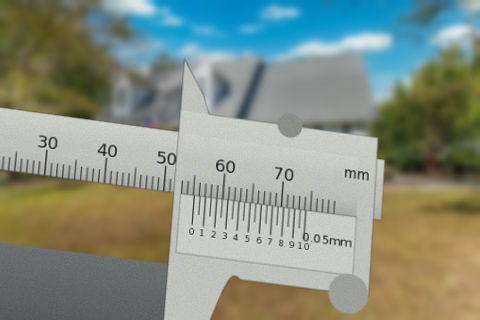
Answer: 55.2mm
